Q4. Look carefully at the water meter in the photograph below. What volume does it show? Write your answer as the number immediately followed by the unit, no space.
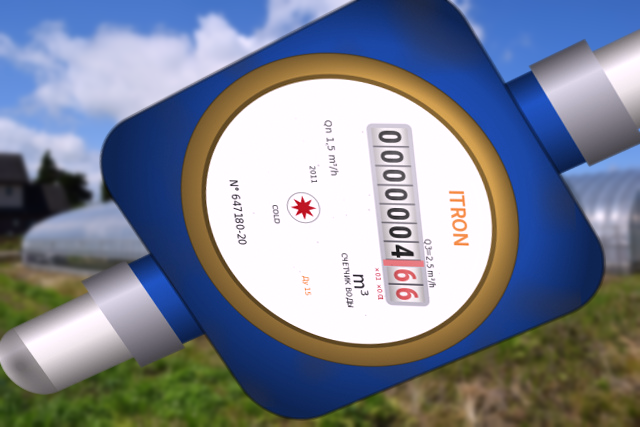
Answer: 4.66m³
